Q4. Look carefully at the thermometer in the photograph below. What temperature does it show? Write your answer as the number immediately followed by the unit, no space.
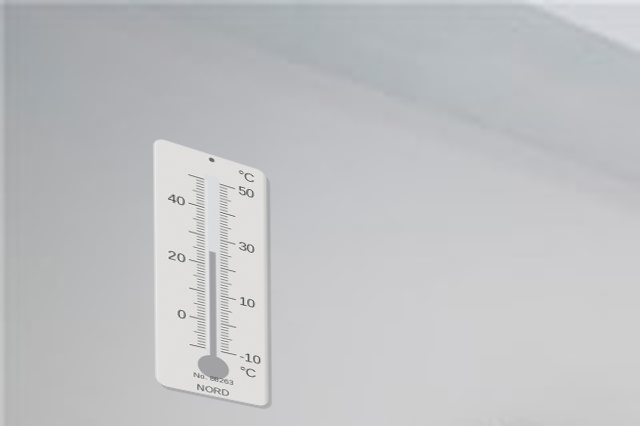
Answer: 25°C
